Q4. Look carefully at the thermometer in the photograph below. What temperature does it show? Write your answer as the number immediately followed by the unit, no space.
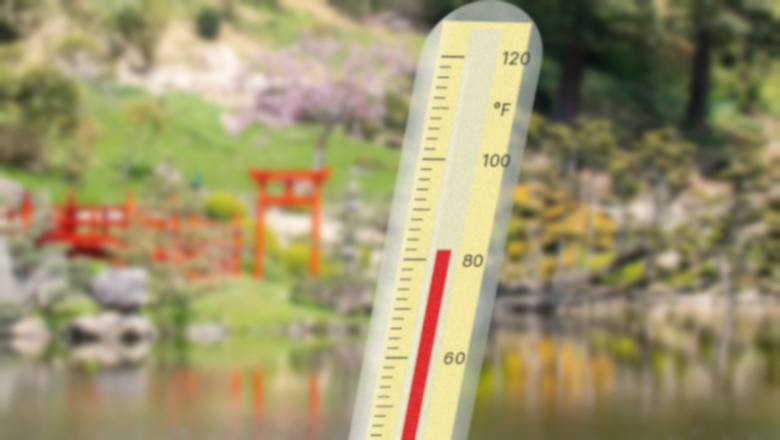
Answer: 82°F
